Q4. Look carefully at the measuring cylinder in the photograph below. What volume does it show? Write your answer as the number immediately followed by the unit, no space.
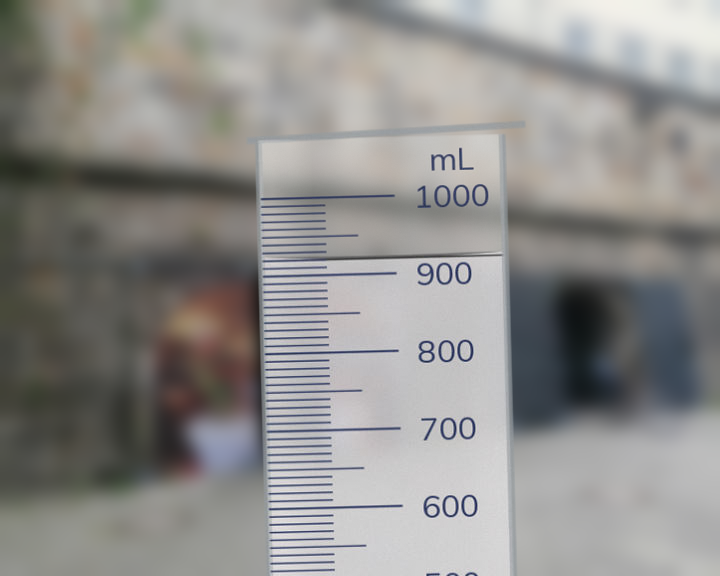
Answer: 920mL
